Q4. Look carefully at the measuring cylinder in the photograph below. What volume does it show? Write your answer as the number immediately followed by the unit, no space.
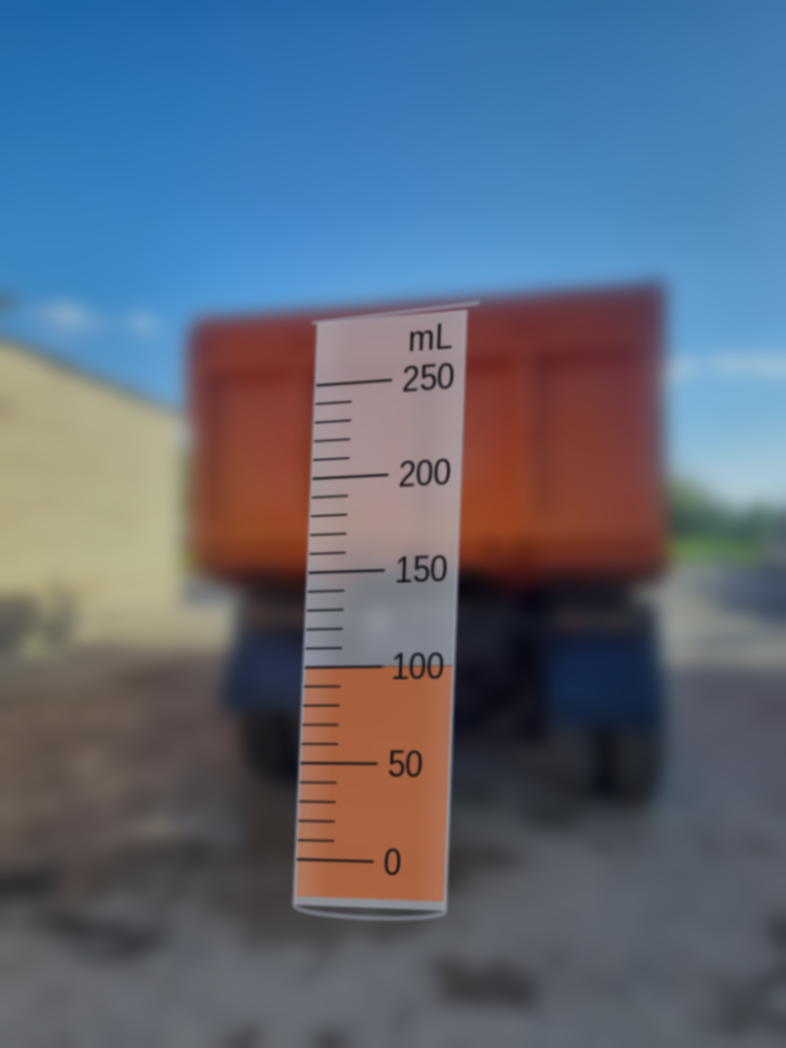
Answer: 100mL
